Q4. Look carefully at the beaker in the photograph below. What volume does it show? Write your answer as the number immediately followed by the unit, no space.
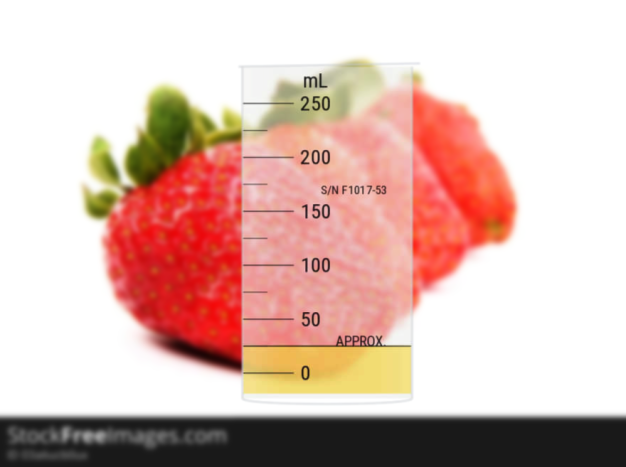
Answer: 25mL
